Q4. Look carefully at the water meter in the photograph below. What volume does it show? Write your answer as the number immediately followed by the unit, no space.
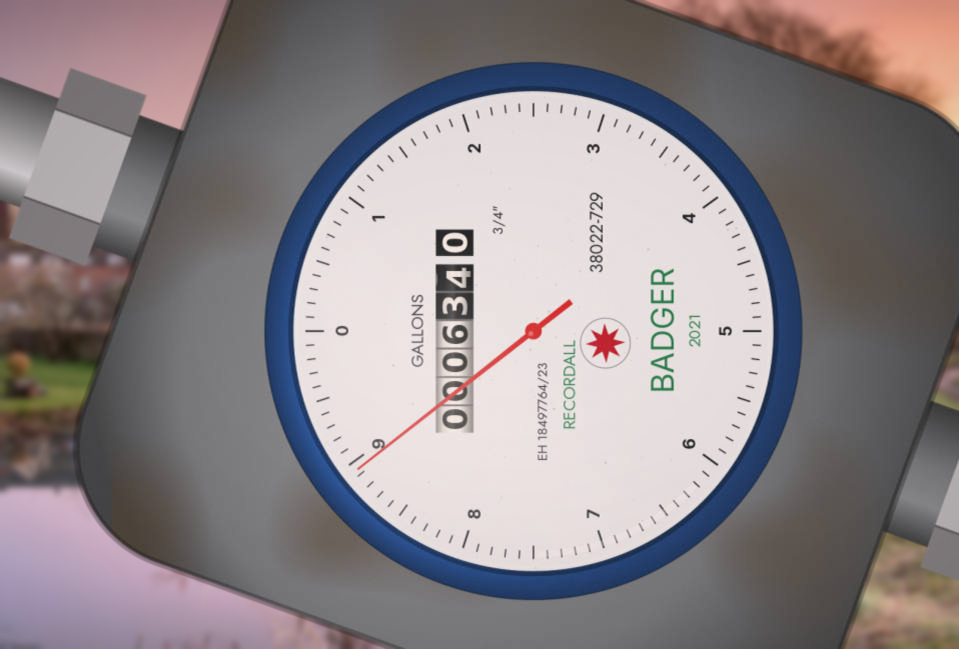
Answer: 6338.9gal
